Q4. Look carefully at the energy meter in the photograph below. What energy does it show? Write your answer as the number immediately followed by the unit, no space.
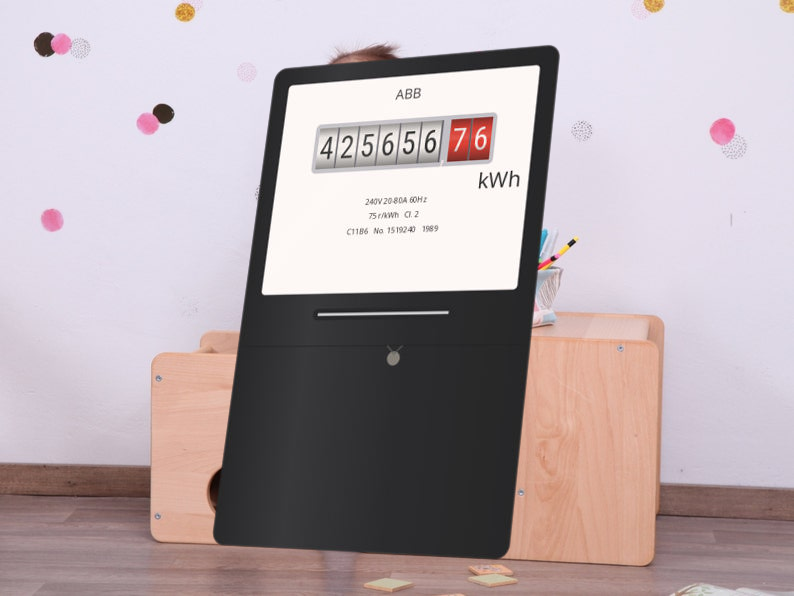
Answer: 425656.76kWh
